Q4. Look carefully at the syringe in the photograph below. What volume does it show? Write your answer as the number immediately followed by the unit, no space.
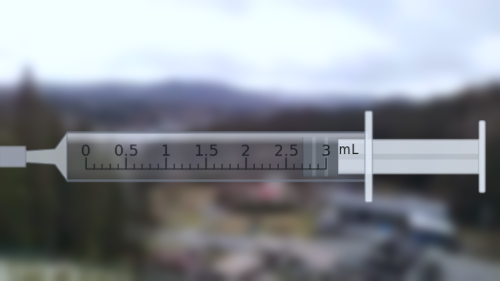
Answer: 2.7mL
